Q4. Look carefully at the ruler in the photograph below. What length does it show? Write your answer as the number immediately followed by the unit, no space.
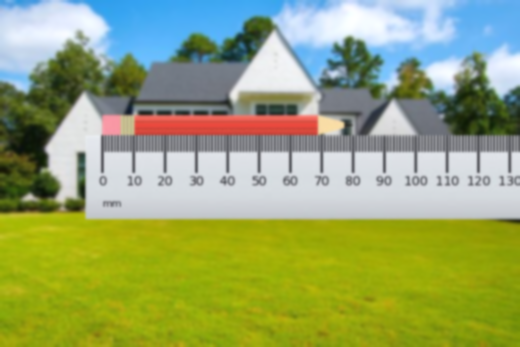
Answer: 80mm
